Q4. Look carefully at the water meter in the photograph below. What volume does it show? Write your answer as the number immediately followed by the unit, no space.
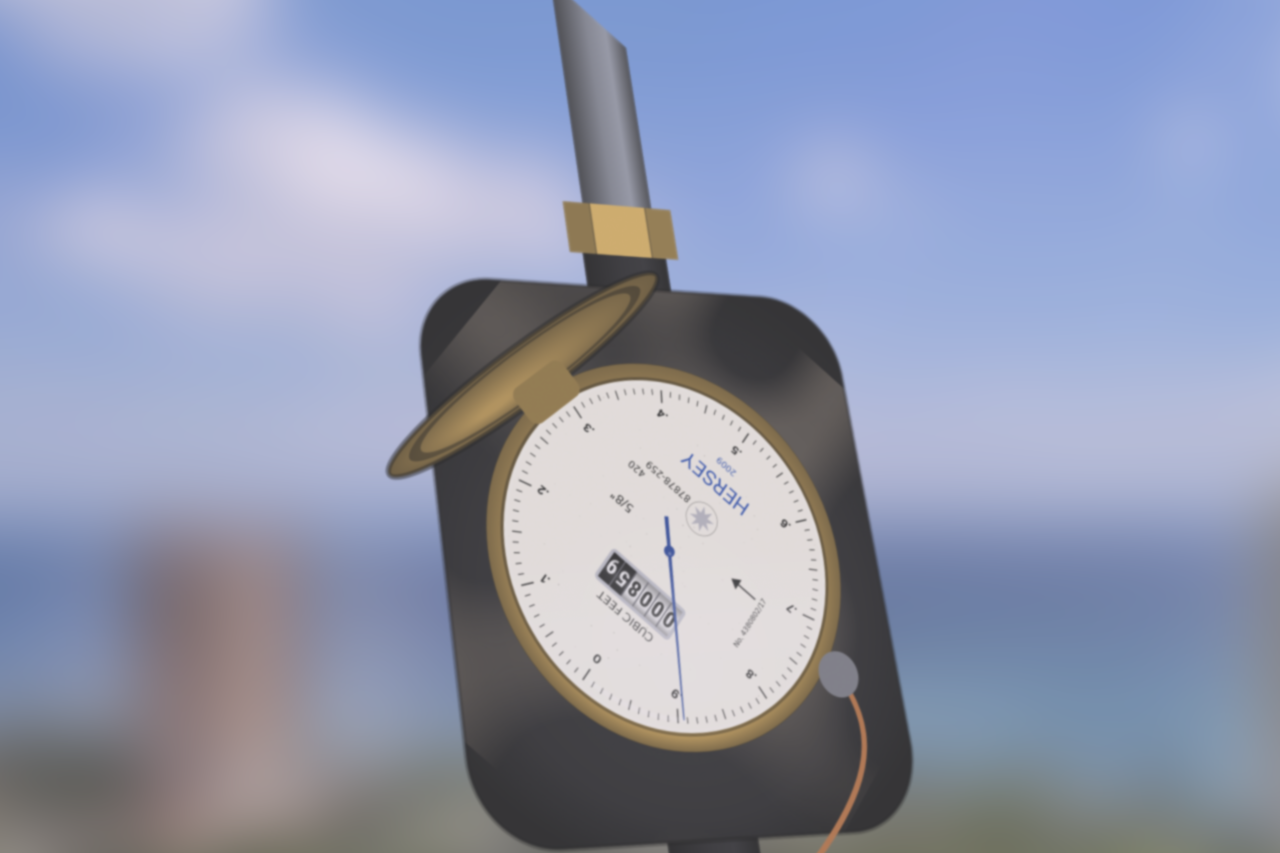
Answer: 858.89ft³
